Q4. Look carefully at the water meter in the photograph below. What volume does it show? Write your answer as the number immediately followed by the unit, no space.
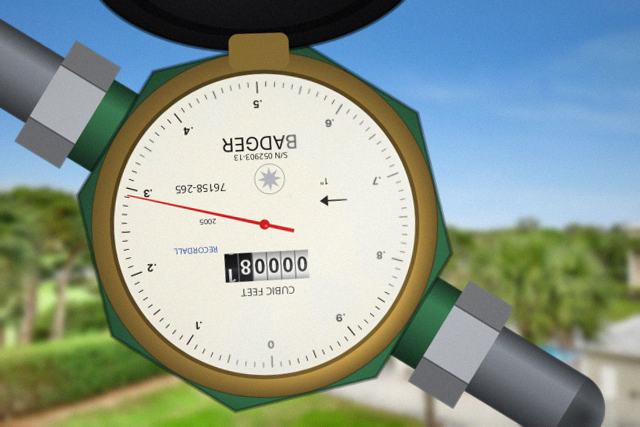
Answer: 81.29ft³
